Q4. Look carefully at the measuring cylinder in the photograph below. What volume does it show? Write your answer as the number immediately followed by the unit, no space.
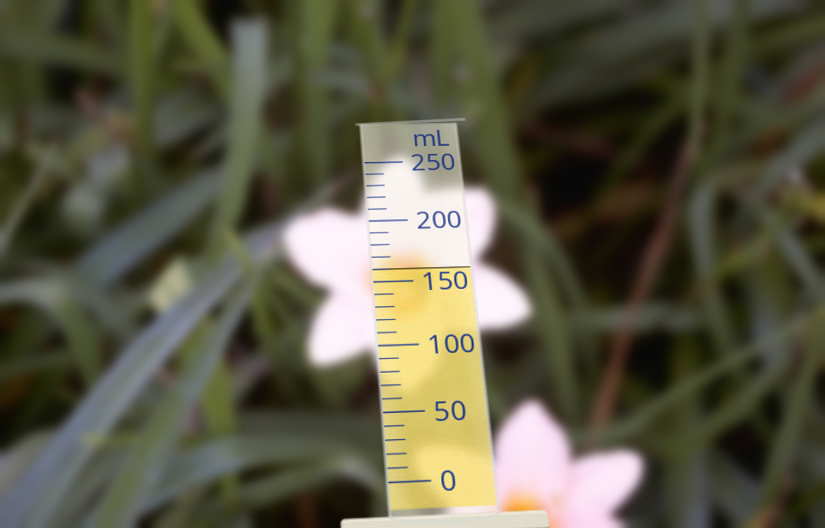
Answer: 160mL
